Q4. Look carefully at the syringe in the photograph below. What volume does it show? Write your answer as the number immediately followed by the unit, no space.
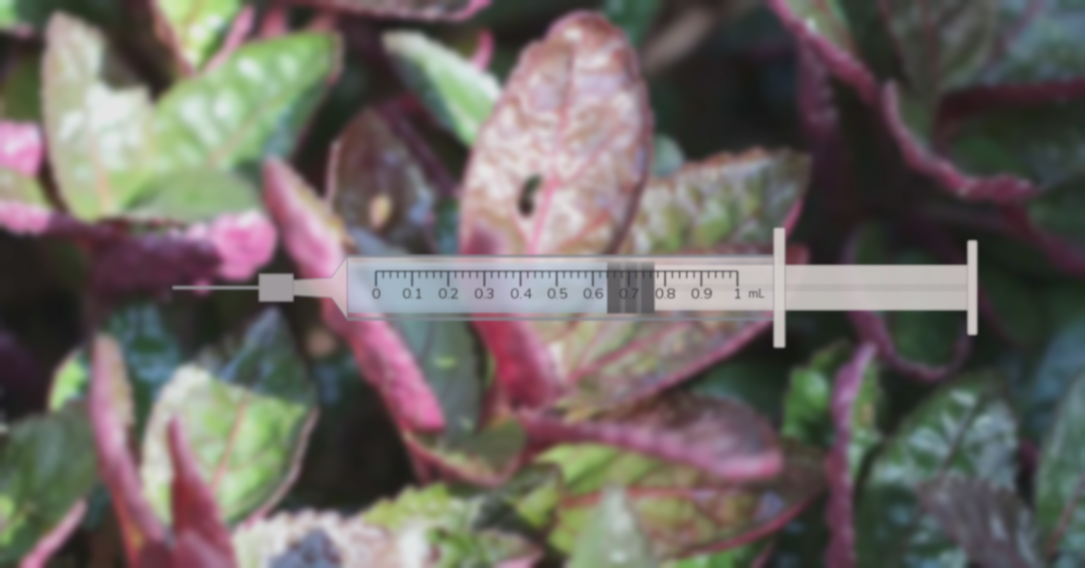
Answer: 0.64mL
